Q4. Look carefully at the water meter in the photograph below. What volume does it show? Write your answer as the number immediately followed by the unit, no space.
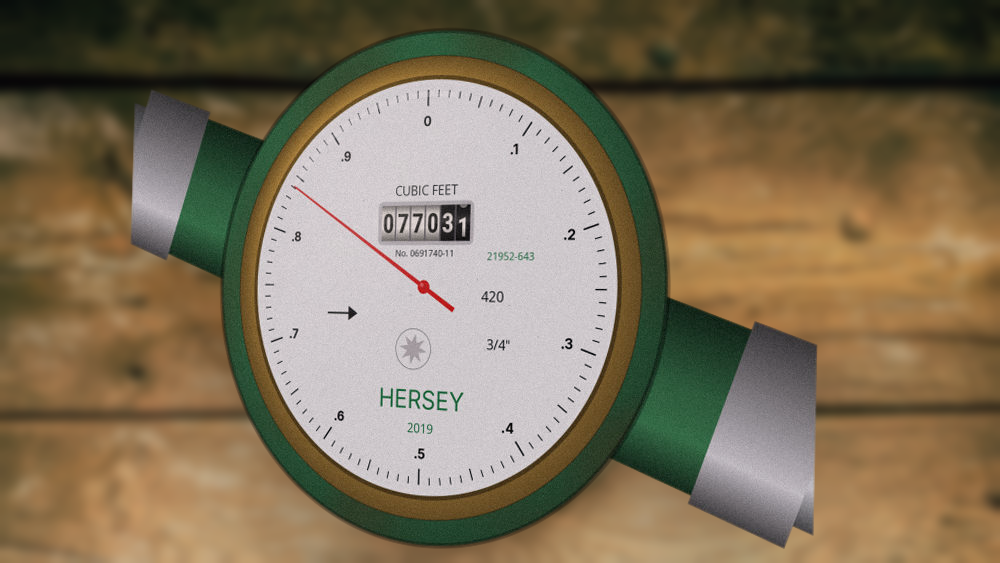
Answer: 77030.84ft³
